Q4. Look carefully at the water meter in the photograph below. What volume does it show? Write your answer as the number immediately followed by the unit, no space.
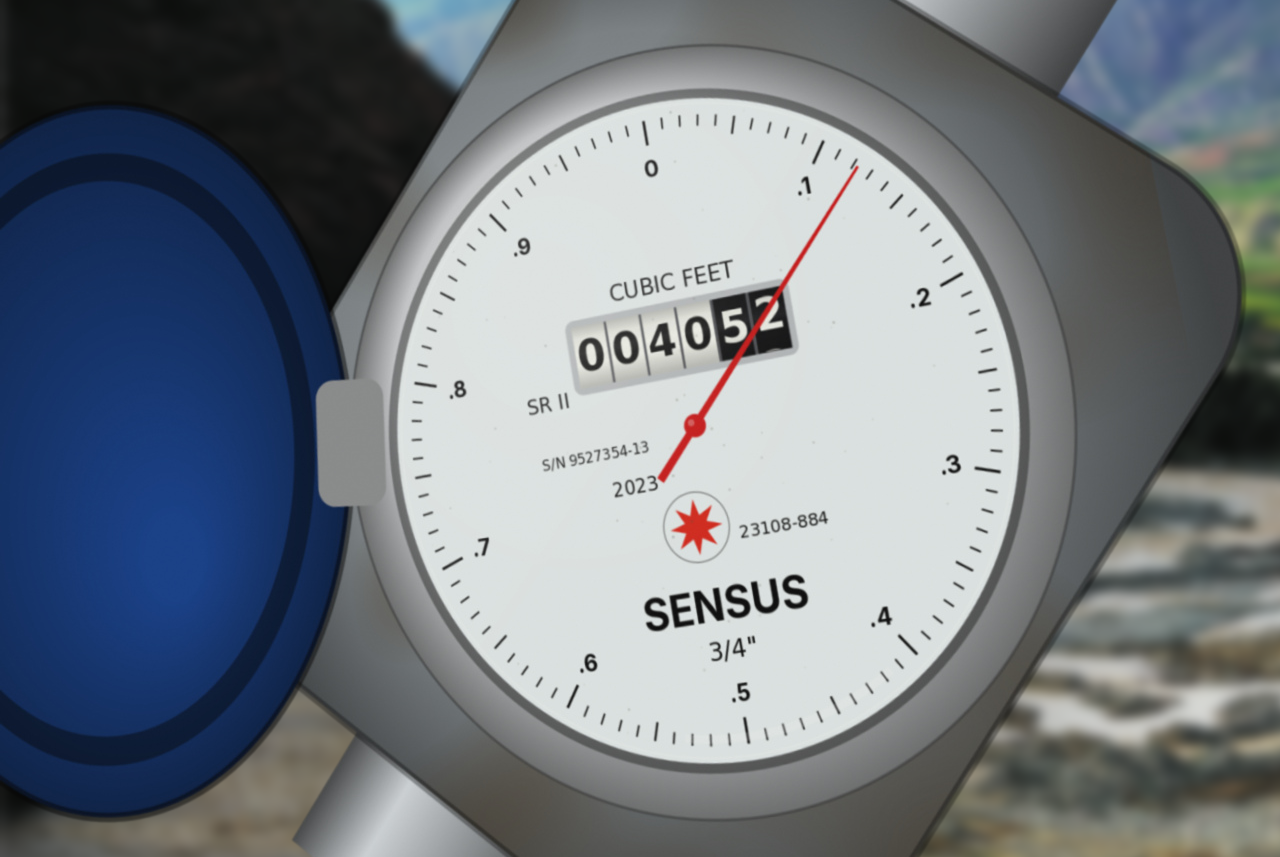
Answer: 4052.12ft³
